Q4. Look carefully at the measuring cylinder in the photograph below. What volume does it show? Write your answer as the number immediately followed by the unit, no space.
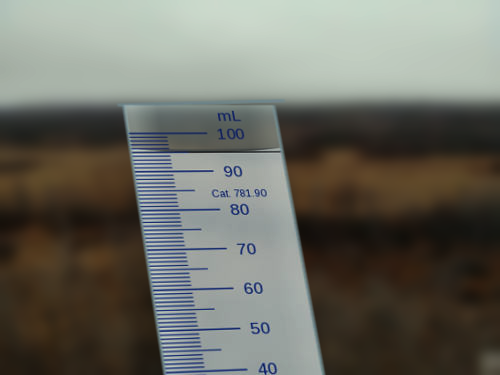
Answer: 95mL
